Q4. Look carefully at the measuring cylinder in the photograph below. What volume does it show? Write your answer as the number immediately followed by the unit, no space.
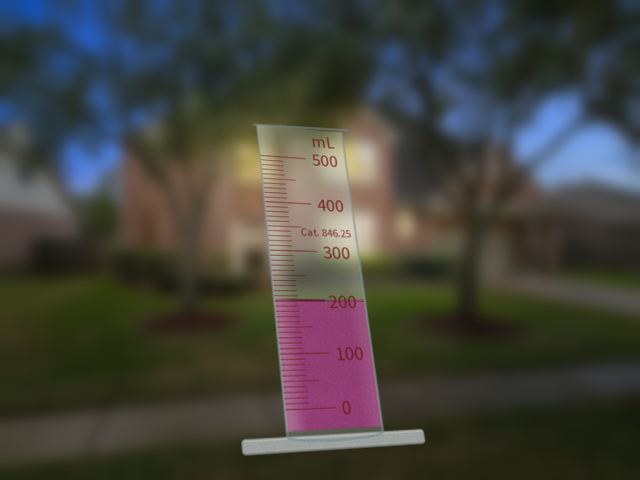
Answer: 200mL
